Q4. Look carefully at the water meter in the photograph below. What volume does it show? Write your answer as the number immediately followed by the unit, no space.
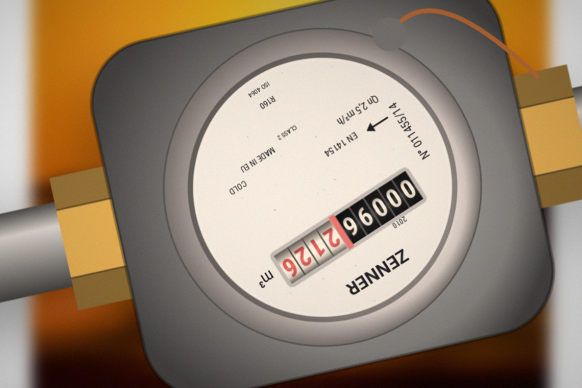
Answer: 96.2126m³
